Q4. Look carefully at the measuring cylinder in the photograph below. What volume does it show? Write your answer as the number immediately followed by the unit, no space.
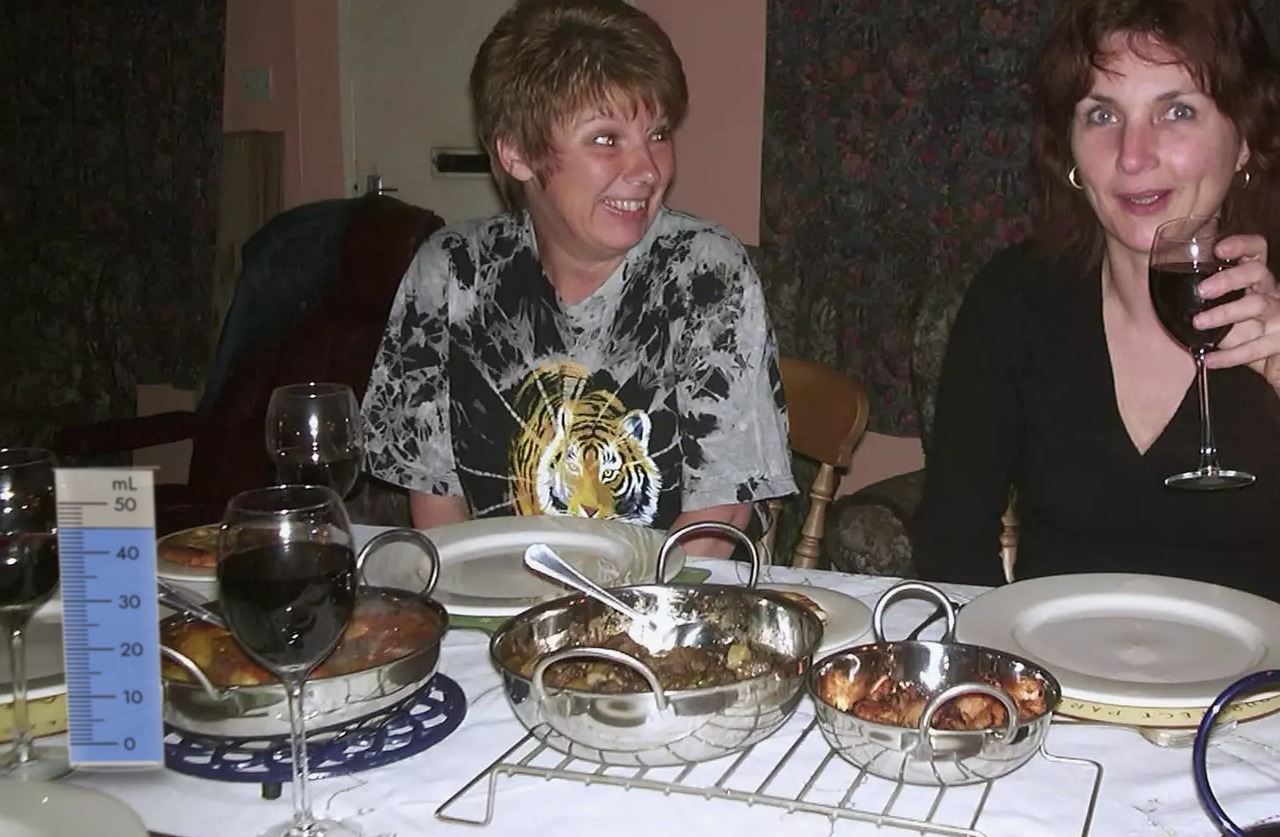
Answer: 45mL
